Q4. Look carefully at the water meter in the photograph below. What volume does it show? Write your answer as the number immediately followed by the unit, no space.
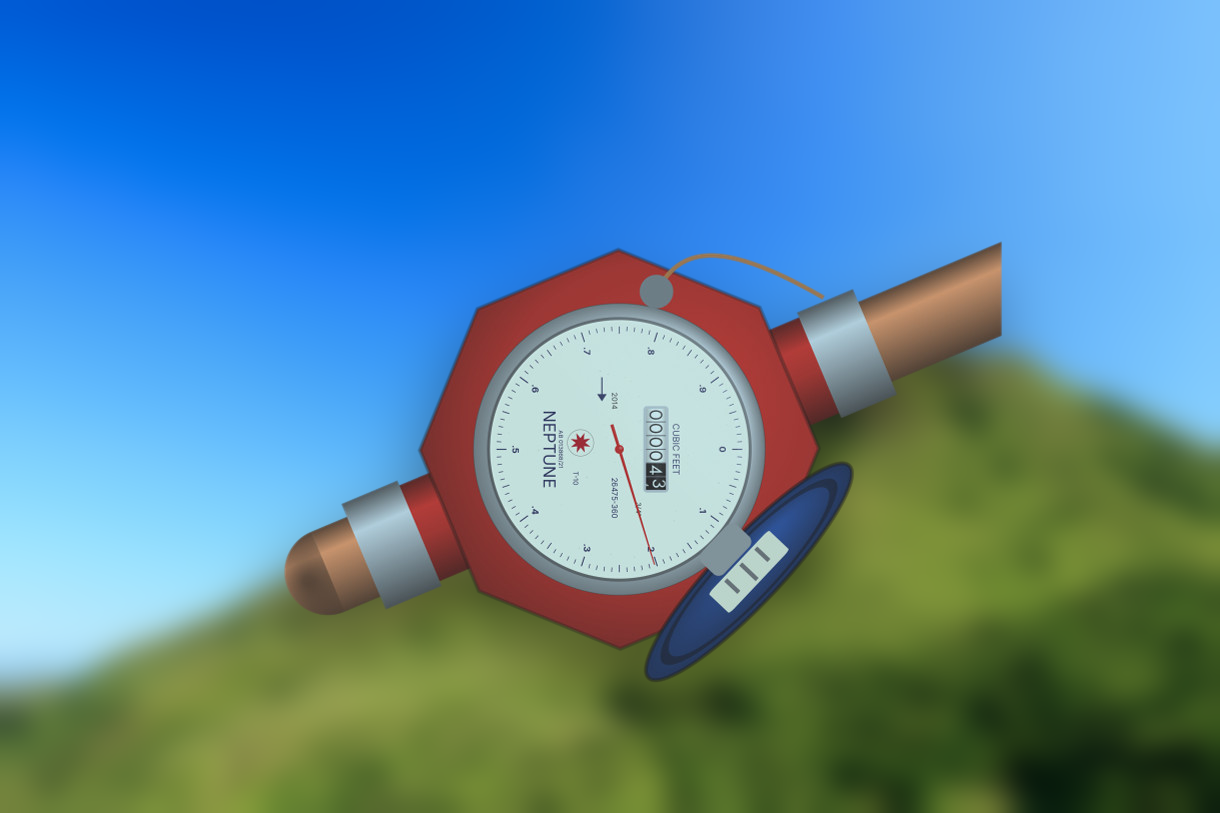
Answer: 43.20ft³
